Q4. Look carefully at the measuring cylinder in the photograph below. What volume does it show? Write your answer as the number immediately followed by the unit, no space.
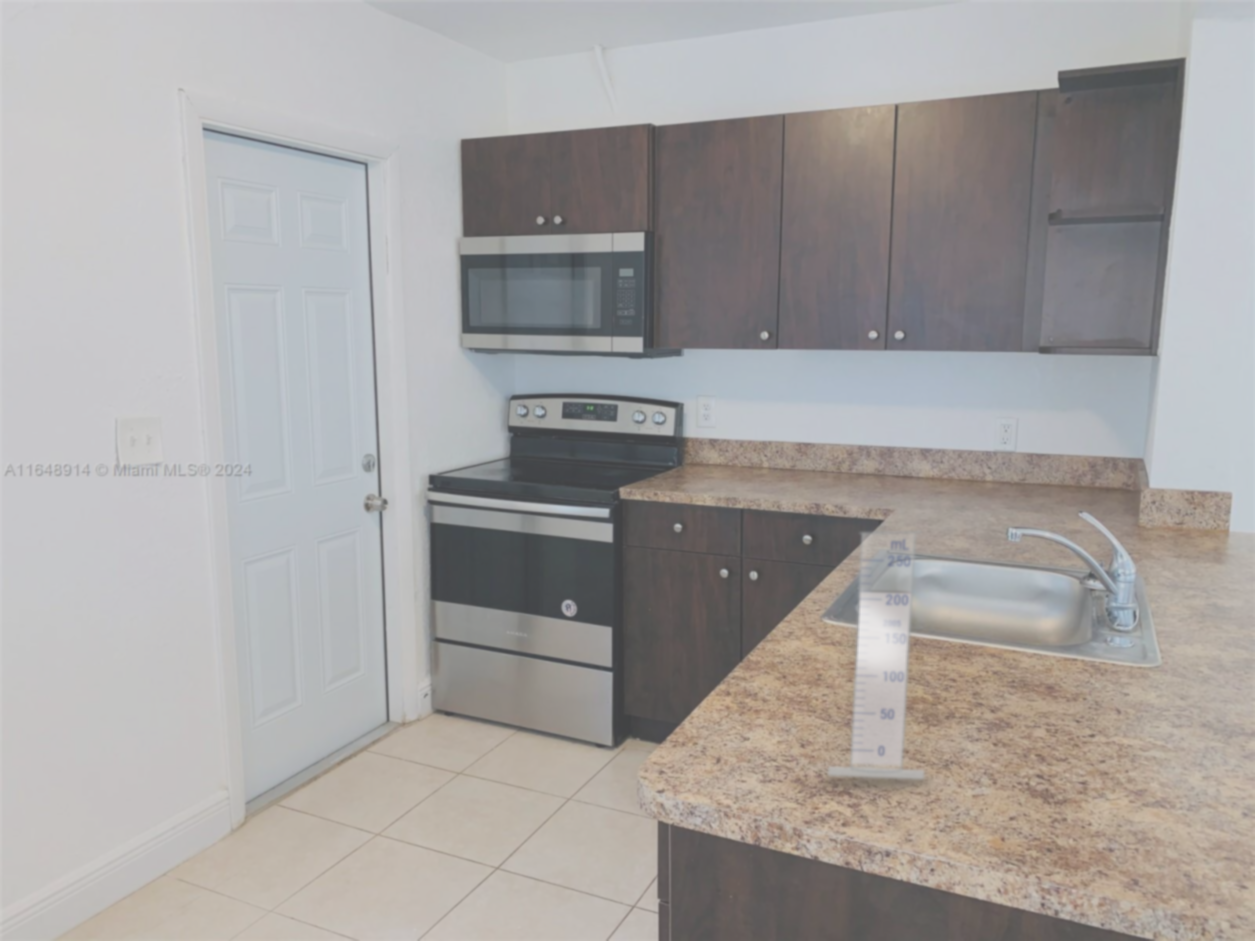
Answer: 210mL
